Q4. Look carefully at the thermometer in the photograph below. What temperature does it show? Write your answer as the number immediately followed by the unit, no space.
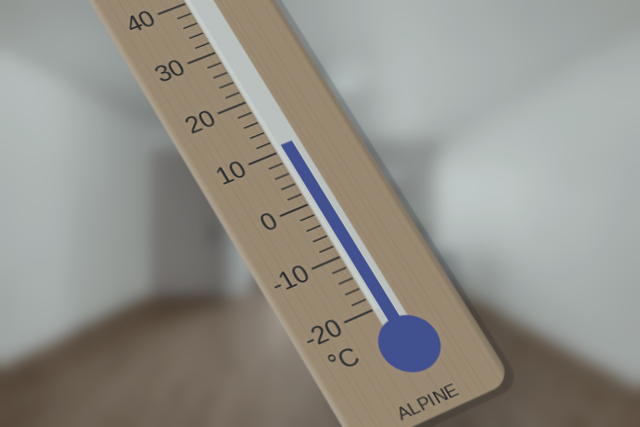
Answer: 11°C
